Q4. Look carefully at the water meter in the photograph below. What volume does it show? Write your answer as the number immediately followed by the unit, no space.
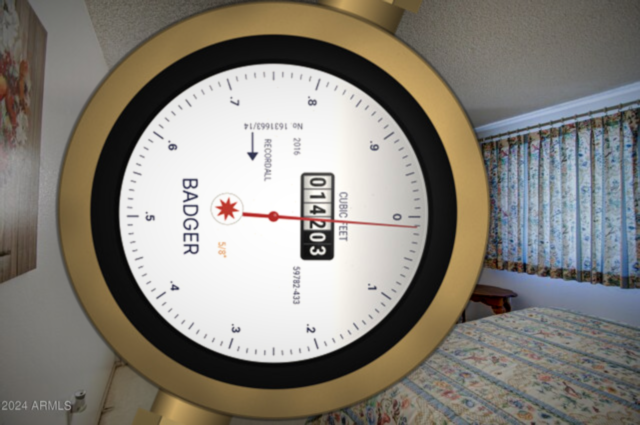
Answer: 14203.01ft³
